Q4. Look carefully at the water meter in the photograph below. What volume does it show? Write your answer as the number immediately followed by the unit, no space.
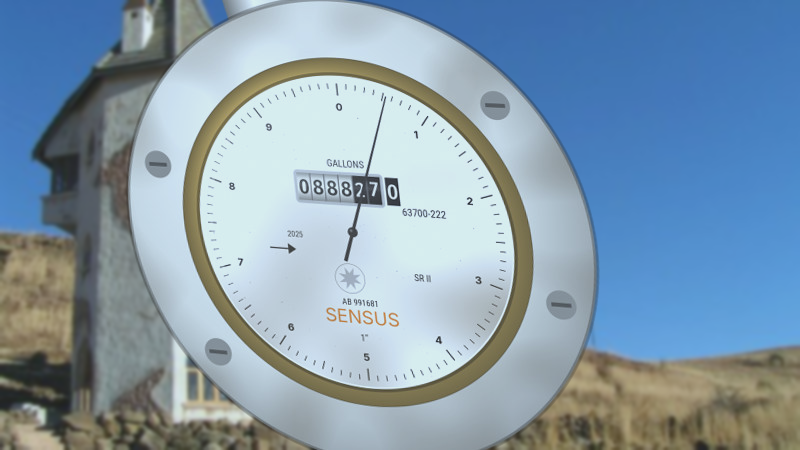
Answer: 888270.5gal
